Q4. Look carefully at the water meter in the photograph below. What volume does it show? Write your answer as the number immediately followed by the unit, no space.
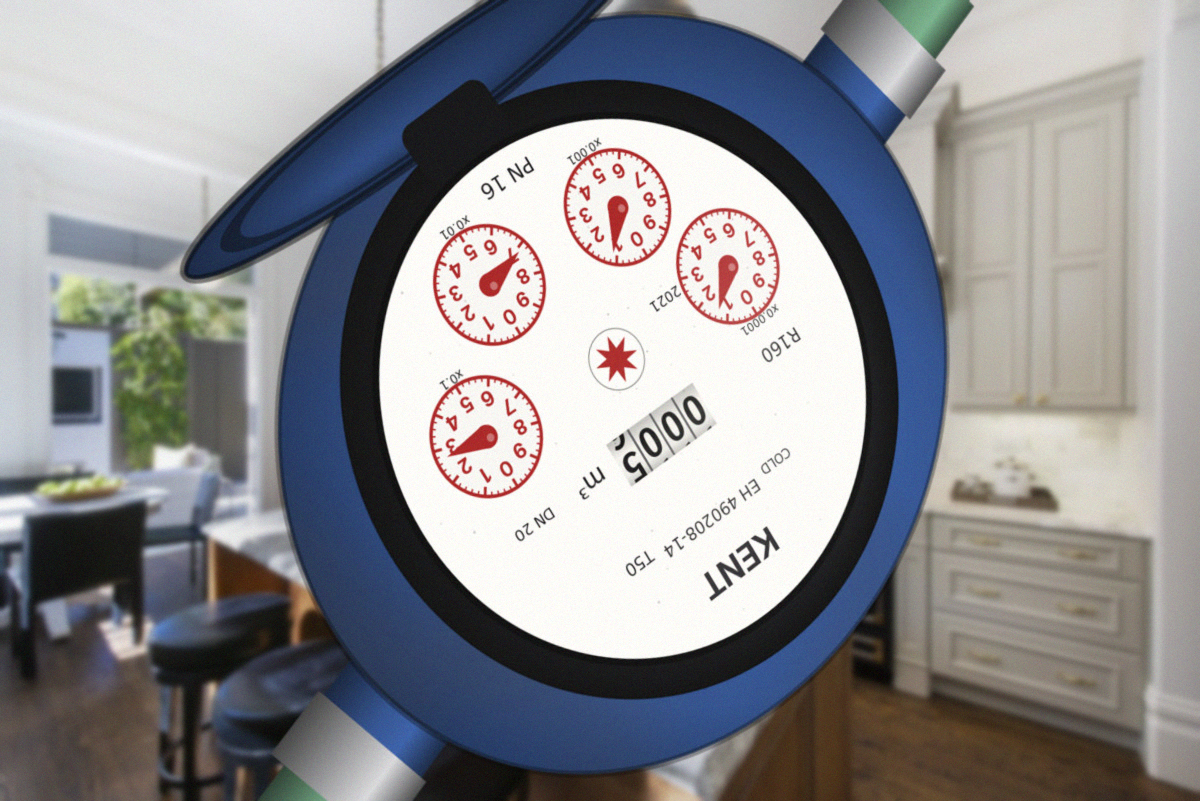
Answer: 5.2711m³
